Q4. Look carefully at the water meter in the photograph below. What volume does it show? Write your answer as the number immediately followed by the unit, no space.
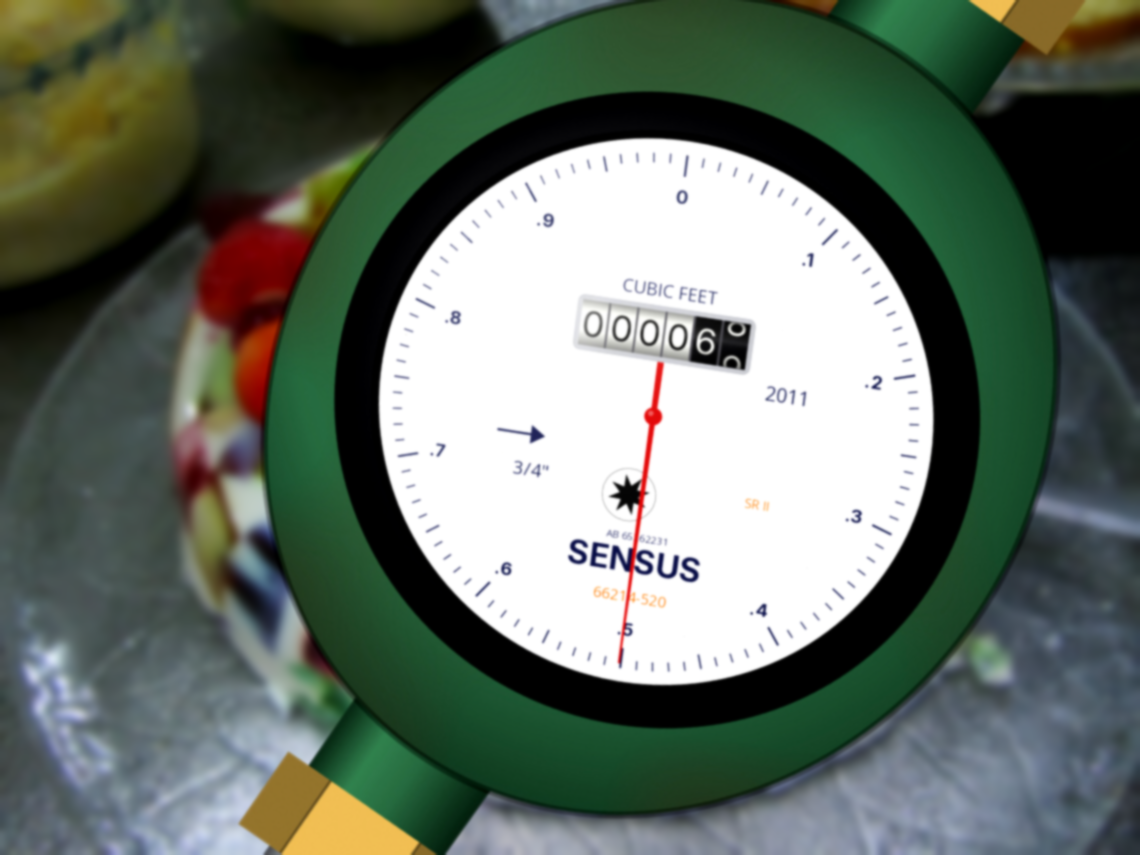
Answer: 68.50ft³
